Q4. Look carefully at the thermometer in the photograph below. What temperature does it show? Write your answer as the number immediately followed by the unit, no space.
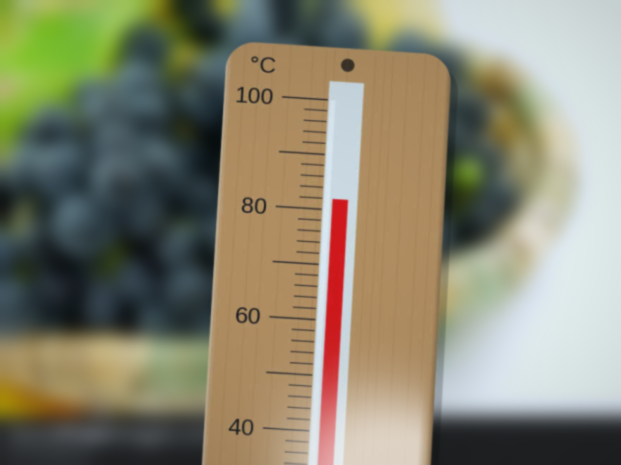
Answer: 82°C
